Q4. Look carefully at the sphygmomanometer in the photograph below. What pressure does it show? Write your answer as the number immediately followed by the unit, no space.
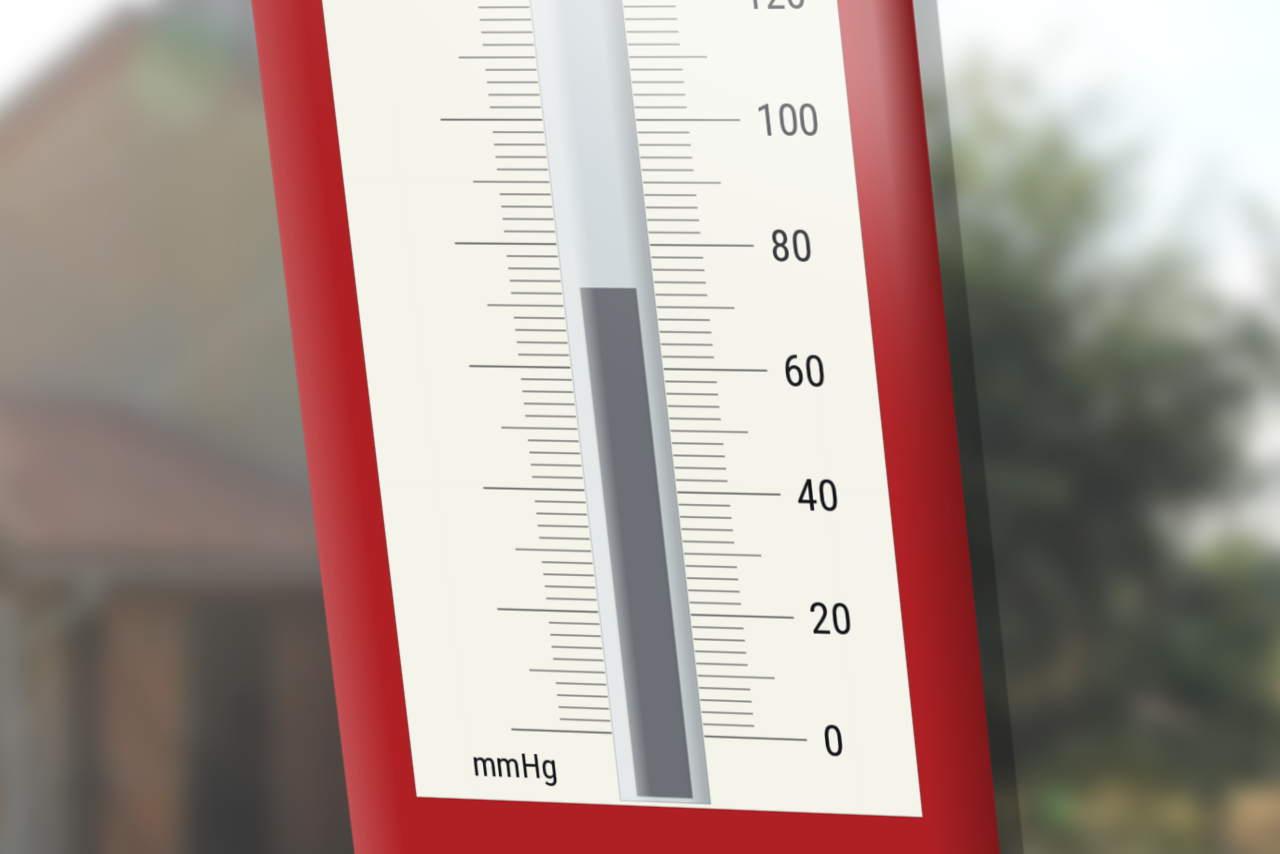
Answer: 73mmHg
